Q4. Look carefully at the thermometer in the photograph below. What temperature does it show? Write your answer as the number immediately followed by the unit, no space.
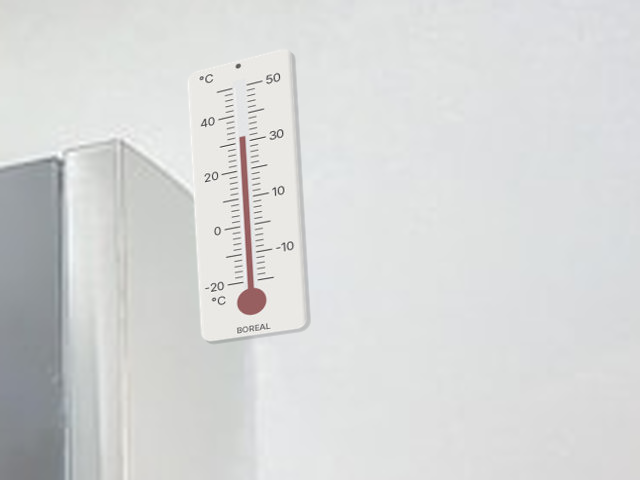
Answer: 32°C
